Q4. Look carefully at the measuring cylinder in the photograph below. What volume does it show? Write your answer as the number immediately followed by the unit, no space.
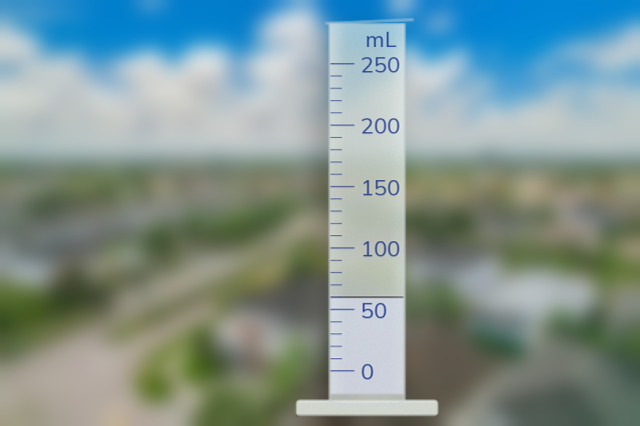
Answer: 60mL
